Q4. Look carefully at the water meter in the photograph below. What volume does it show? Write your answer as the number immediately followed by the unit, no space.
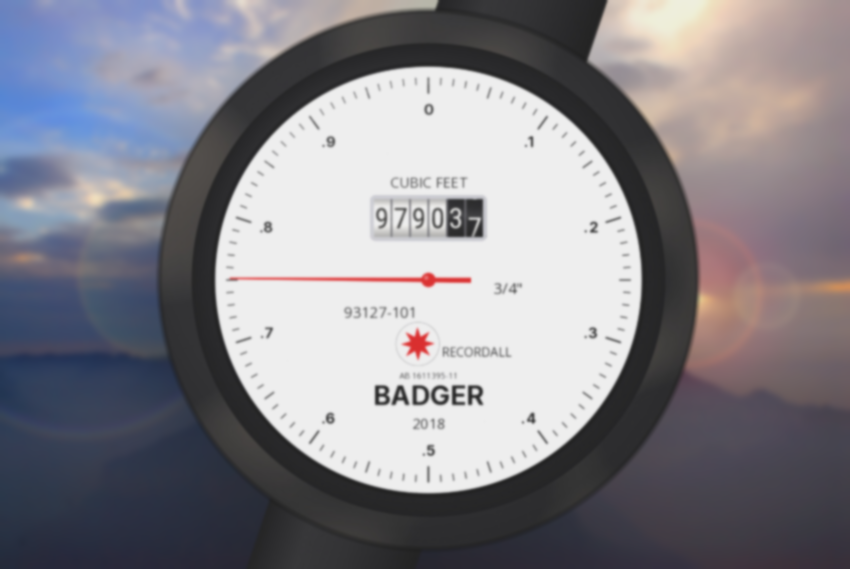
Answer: 979036.75ft³
